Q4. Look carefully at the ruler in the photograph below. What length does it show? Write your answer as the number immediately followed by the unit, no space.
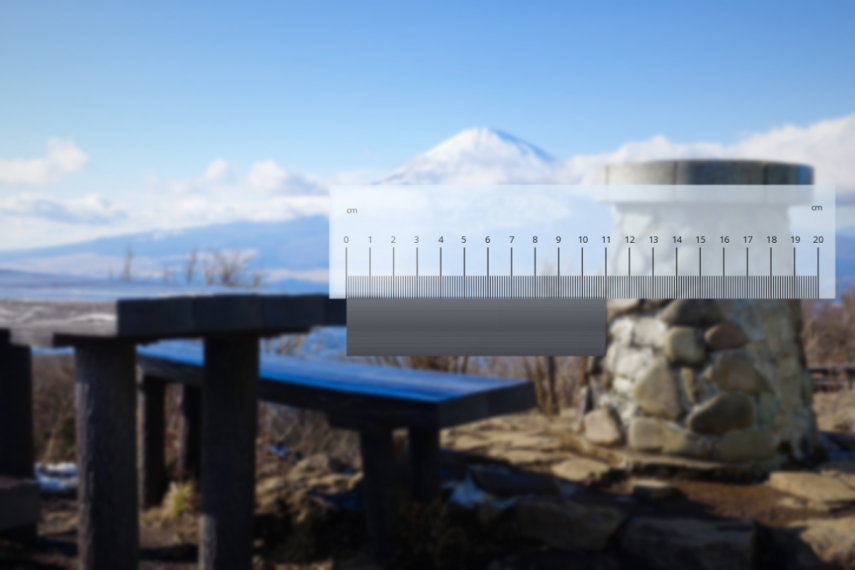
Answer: 11cm
